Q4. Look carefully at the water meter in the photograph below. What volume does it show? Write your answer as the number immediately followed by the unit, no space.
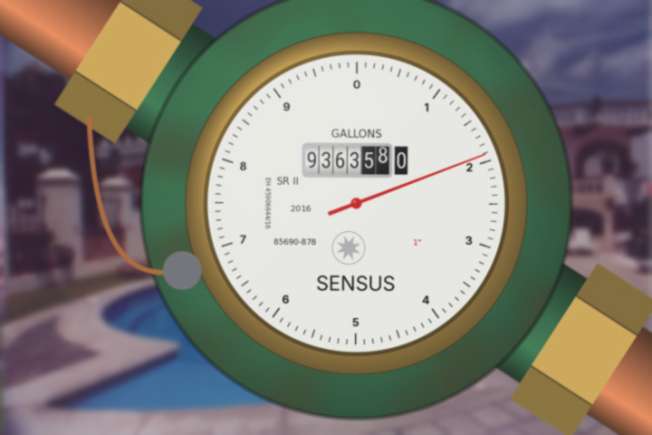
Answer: 9363581.9gal
